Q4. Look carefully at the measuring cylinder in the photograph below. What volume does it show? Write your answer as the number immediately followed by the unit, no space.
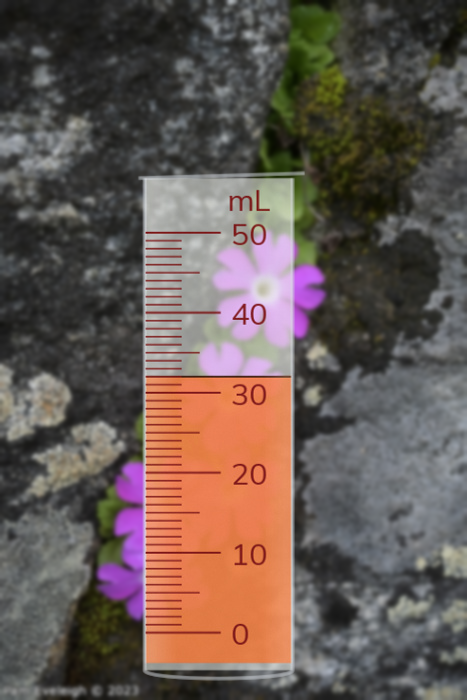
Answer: 32mL
